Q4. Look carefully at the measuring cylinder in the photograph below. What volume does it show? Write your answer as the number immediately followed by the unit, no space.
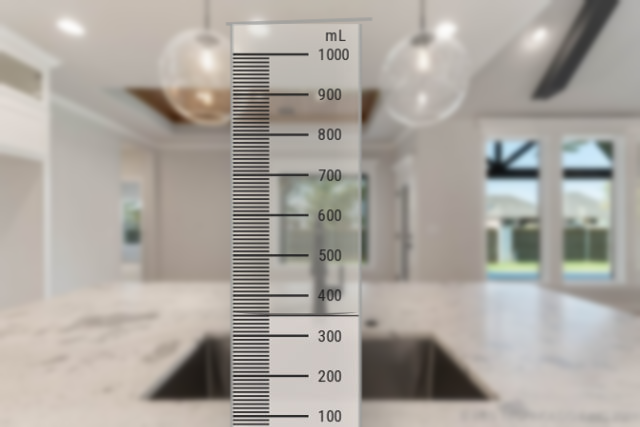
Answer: 350mL
